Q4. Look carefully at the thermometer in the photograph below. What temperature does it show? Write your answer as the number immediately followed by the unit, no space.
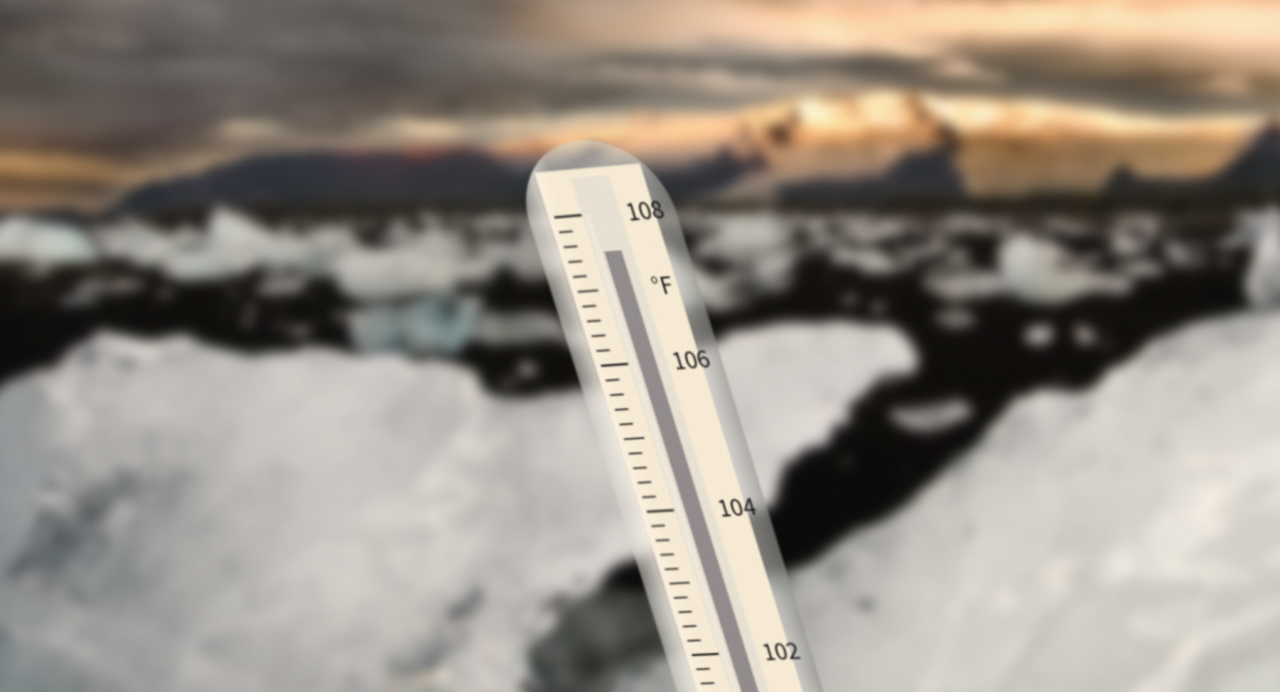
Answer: 107.5°F
